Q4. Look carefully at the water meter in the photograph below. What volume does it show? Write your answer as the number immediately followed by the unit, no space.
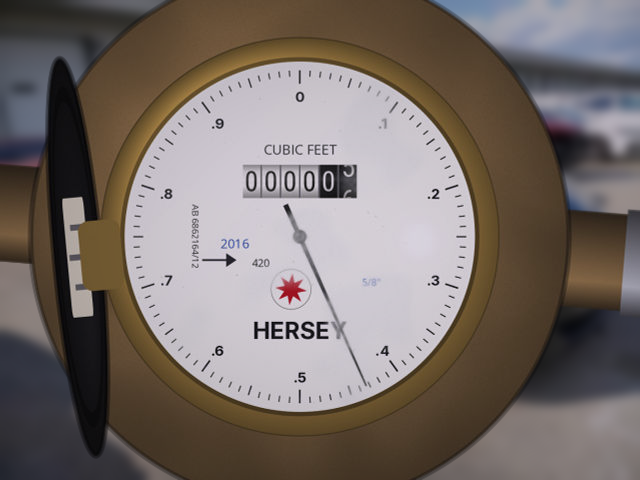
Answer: 5.43ft³
